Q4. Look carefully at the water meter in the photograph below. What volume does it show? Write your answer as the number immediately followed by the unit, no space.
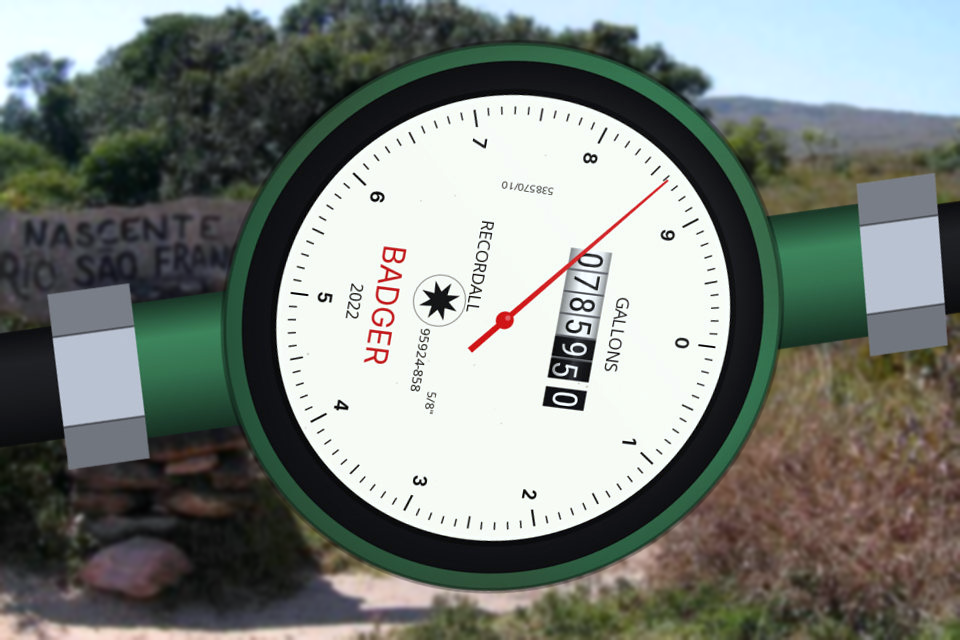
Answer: 785948.6gal
